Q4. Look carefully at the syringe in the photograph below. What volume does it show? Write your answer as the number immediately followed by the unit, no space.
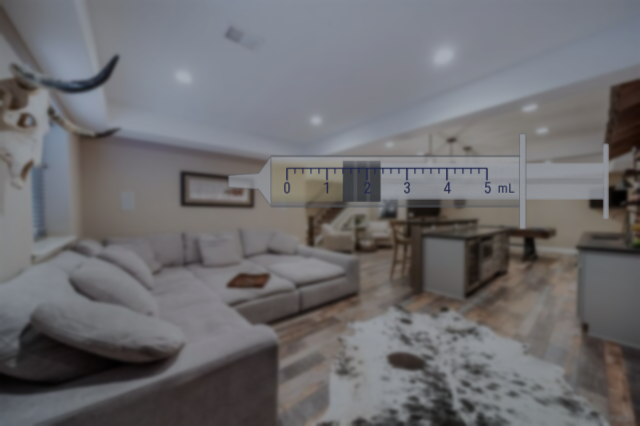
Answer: 1.4mL
